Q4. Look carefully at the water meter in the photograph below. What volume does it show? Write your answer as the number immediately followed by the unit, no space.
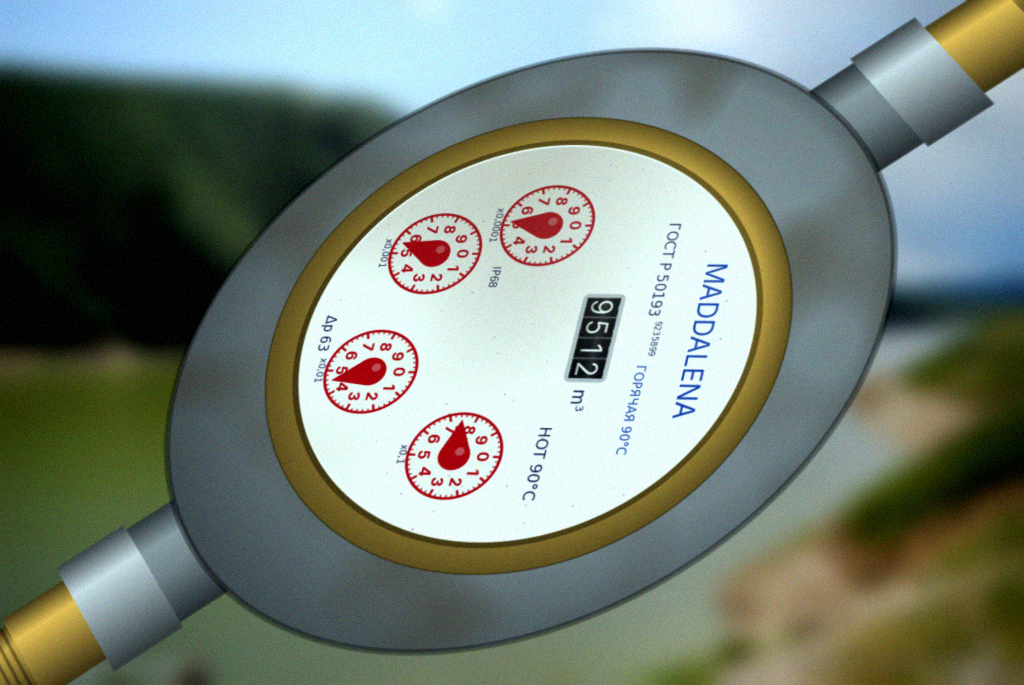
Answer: 9512.7455m³
